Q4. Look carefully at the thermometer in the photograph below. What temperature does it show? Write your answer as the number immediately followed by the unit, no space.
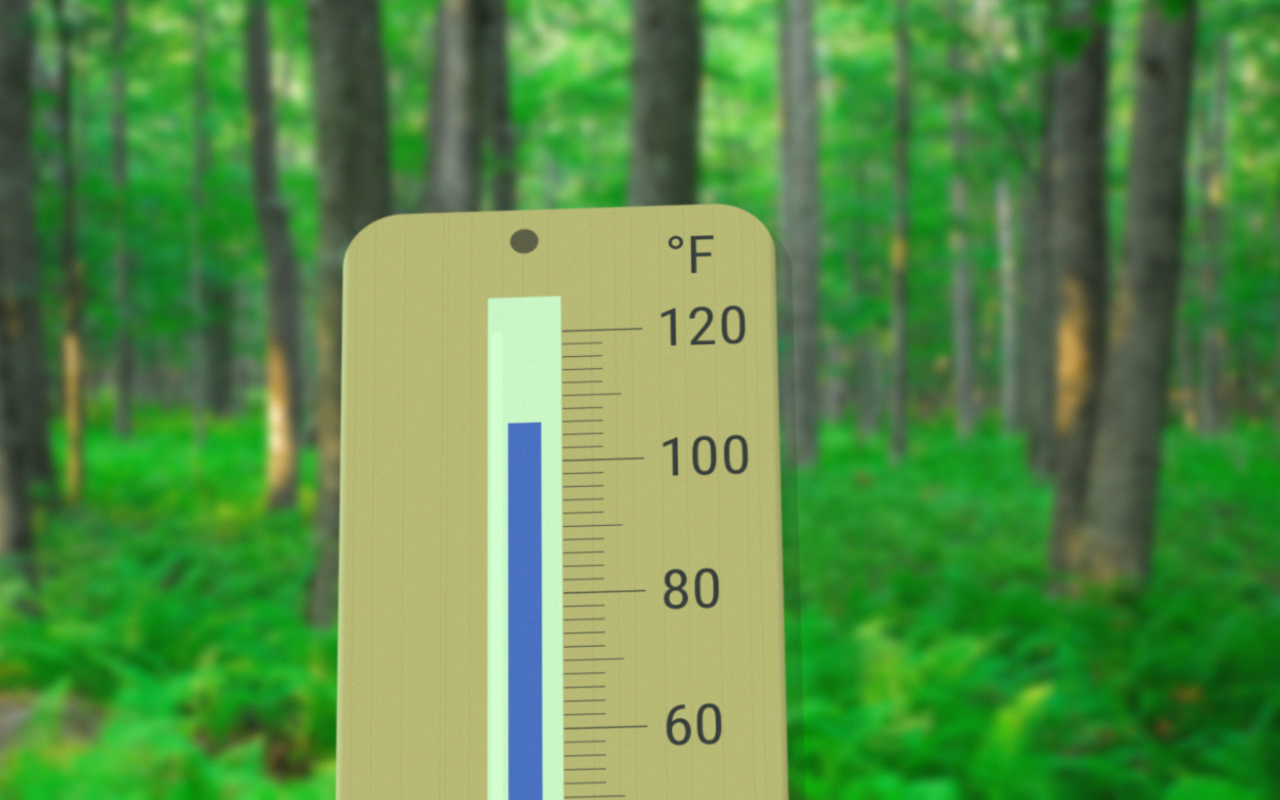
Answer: 106°F
